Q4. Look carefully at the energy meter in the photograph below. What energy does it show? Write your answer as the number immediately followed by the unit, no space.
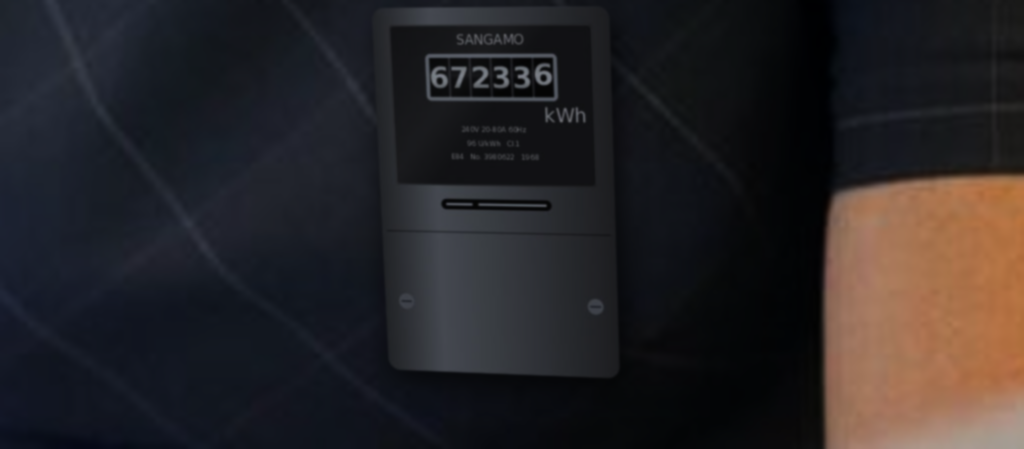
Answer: 672336kWh
